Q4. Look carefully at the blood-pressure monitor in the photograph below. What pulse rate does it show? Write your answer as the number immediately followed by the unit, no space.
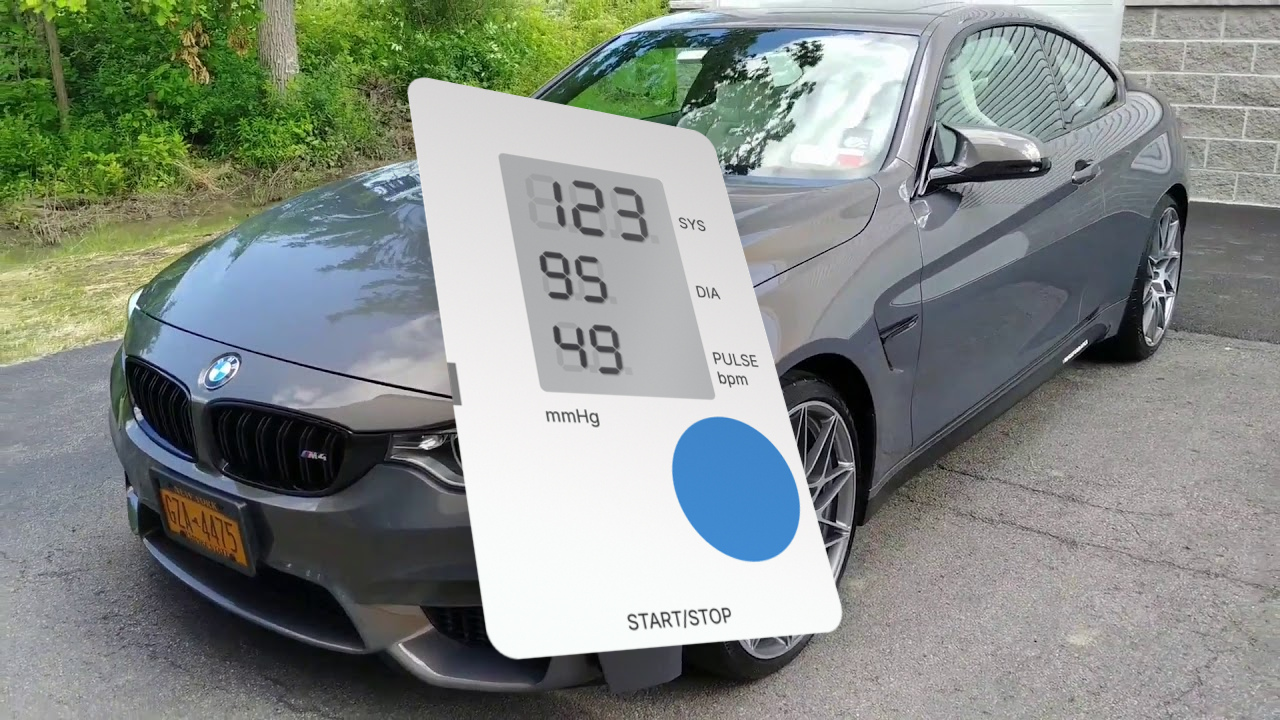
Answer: 49bpm
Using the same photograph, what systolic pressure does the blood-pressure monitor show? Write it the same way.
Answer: 123mmHg
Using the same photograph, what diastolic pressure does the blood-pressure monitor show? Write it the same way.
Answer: 95mmHg
